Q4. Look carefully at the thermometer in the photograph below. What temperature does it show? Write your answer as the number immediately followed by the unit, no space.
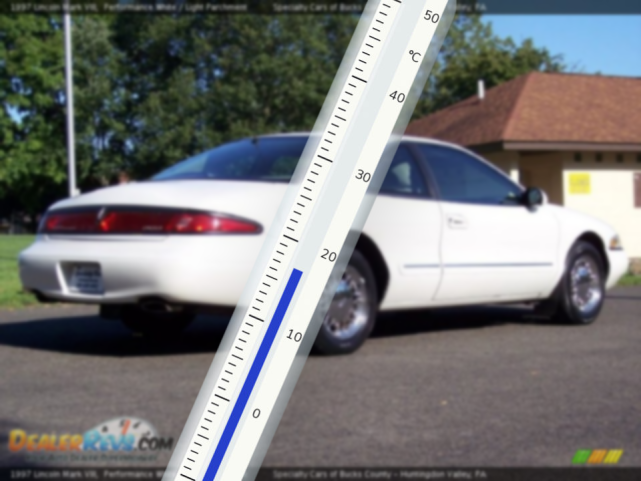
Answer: 17°C
